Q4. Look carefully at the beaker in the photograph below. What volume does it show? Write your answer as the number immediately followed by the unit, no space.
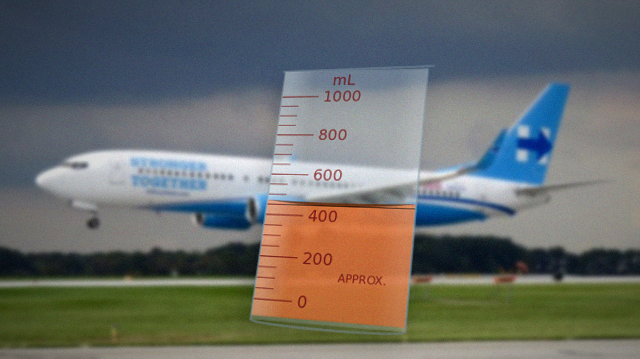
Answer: 450mL
